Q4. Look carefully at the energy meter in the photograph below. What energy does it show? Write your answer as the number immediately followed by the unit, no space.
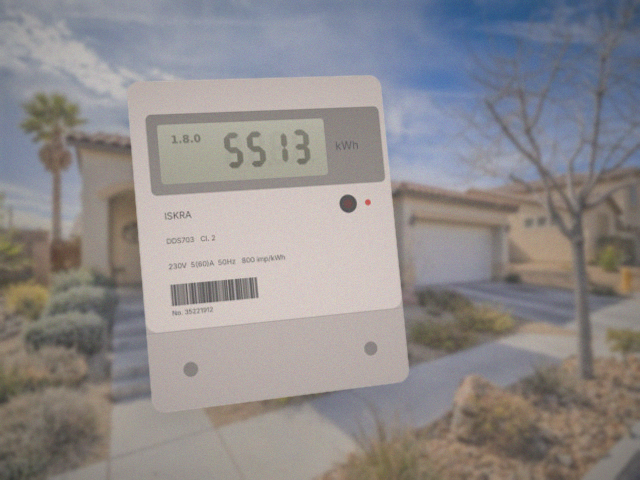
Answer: 5513kWh
